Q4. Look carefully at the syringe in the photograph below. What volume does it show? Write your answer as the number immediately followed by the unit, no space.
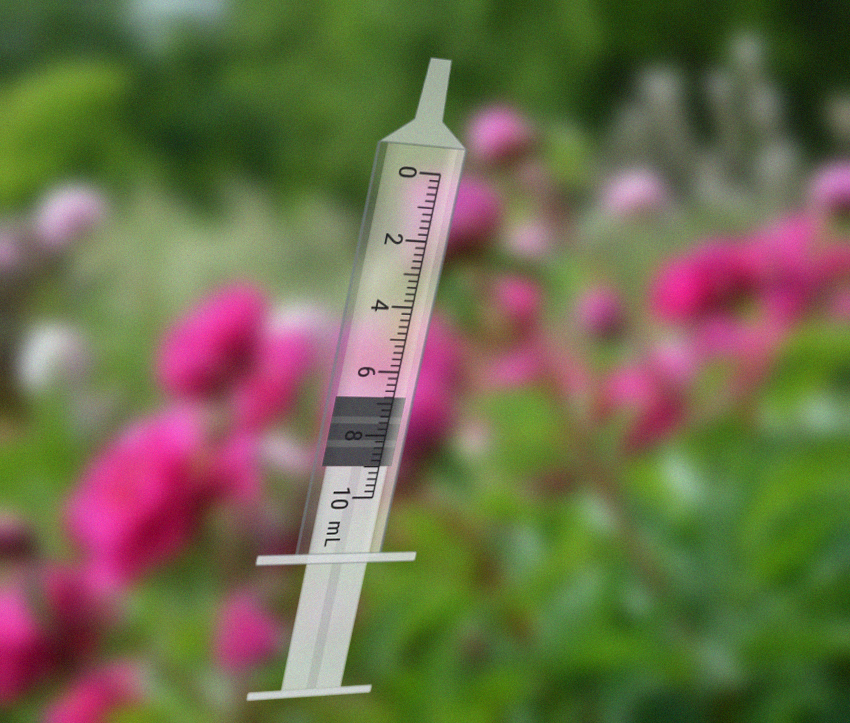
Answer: 6.8mL
